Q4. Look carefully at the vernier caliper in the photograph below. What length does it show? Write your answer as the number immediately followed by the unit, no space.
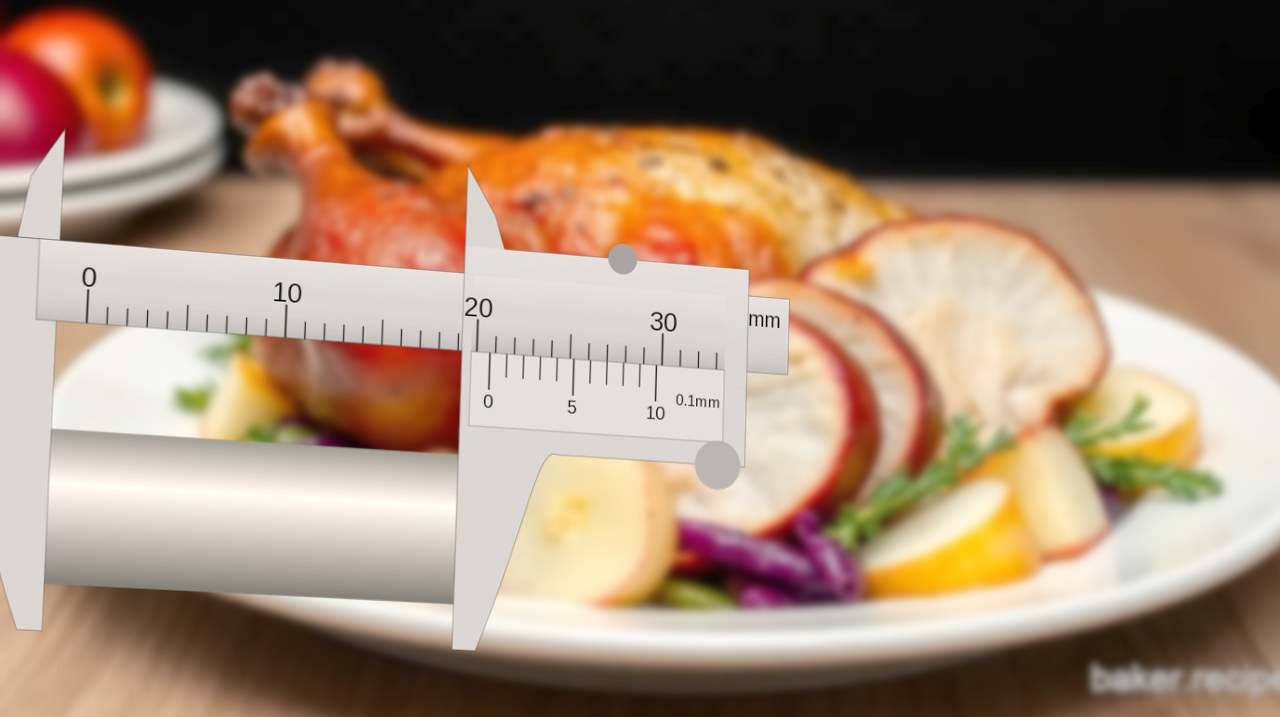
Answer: 20.7mm
